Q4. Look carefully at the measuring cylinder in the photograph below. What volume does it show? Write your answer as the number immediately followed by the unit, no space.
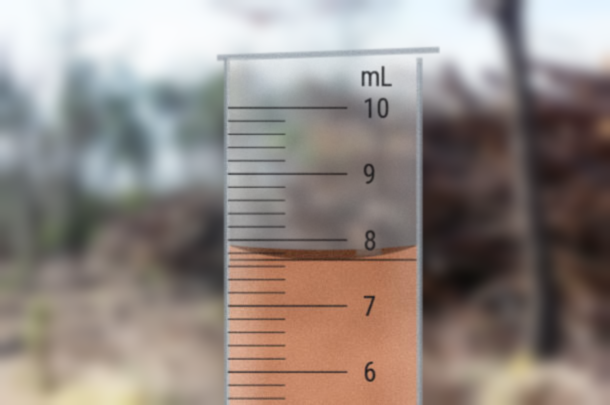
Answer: 7.7mL
